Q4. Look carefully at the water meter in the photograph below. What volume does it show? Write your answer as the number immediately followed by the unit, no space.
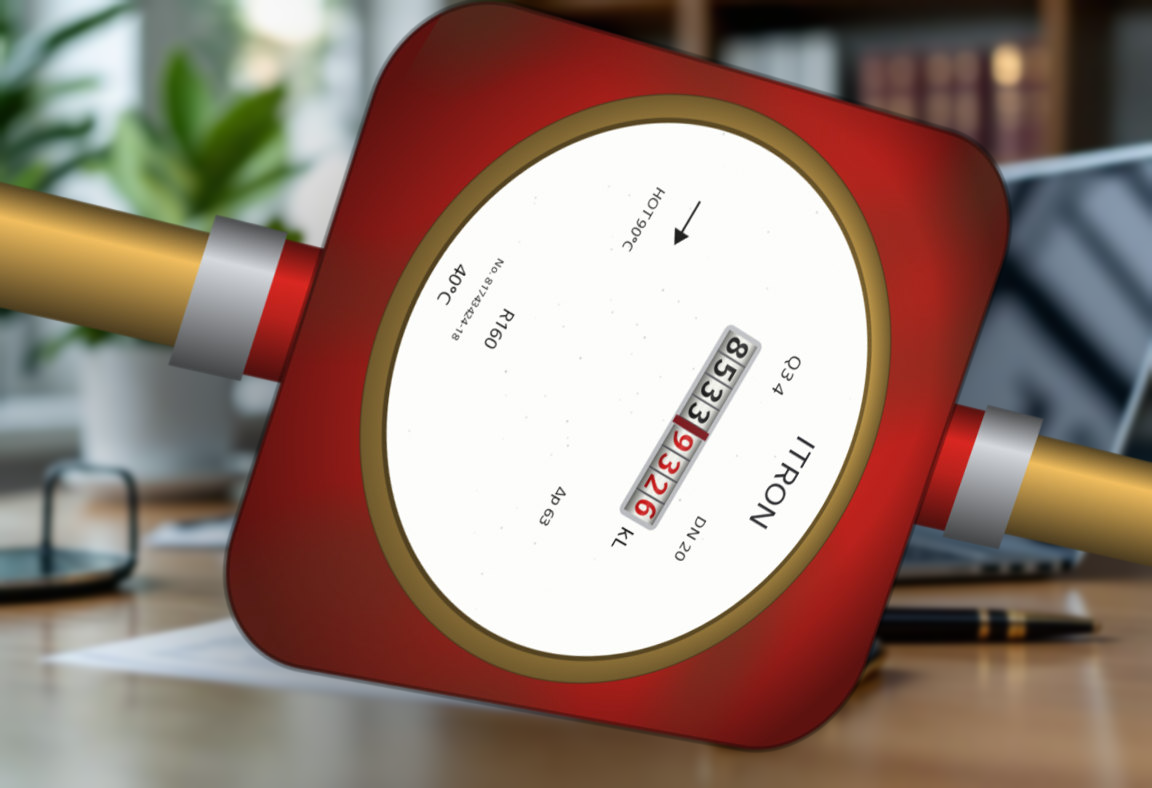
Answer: 8533.9326kL
